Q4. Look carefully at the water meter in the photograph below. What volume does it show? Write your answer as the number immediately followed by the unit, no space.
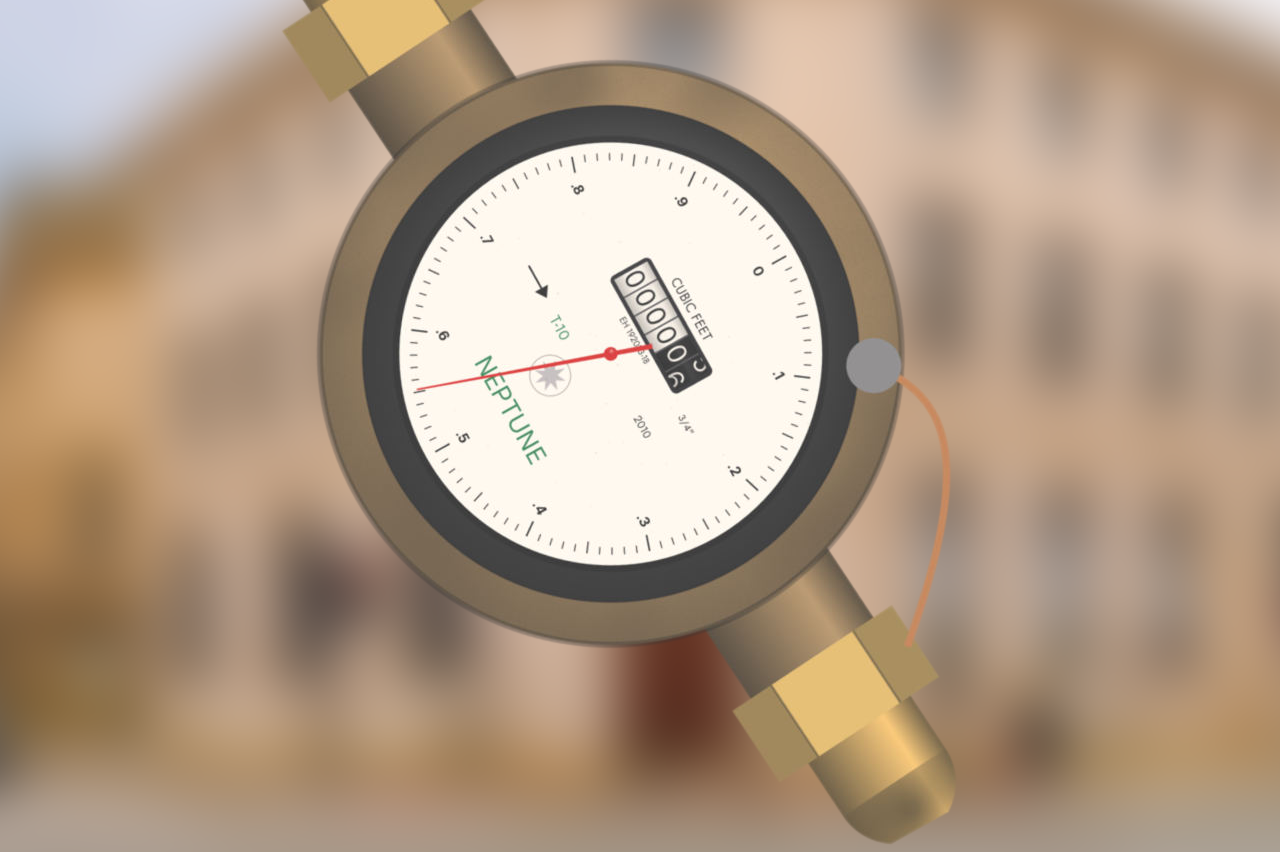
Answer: 5.55ft³
